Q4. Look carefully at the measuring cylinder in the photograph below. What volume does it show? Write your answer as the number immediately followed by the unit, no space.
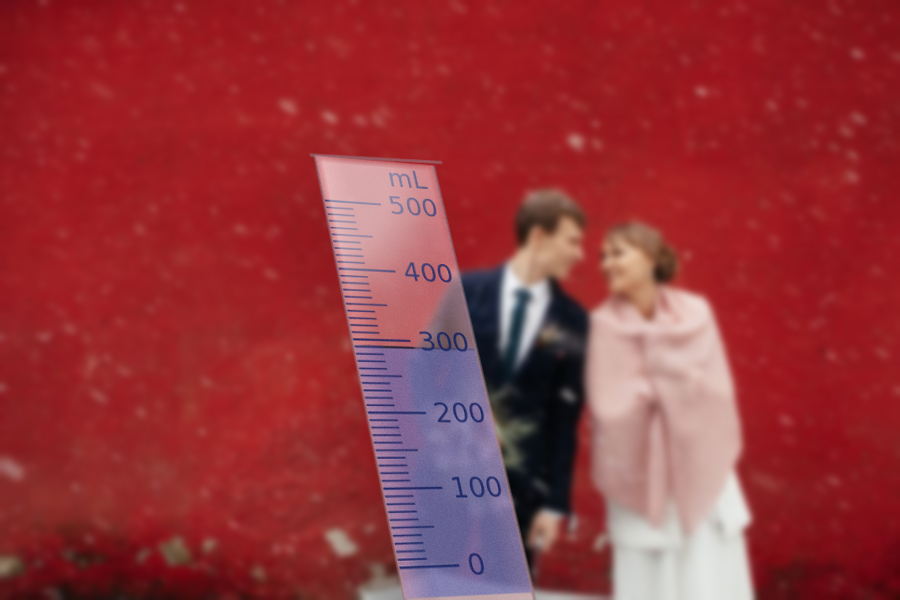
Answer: 290mL
